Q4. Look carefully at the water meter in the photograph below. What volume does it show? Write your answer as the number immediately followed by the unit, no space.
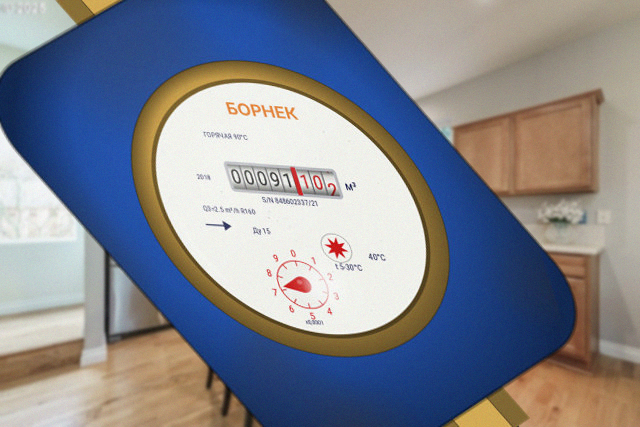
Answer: 91.1017m³
